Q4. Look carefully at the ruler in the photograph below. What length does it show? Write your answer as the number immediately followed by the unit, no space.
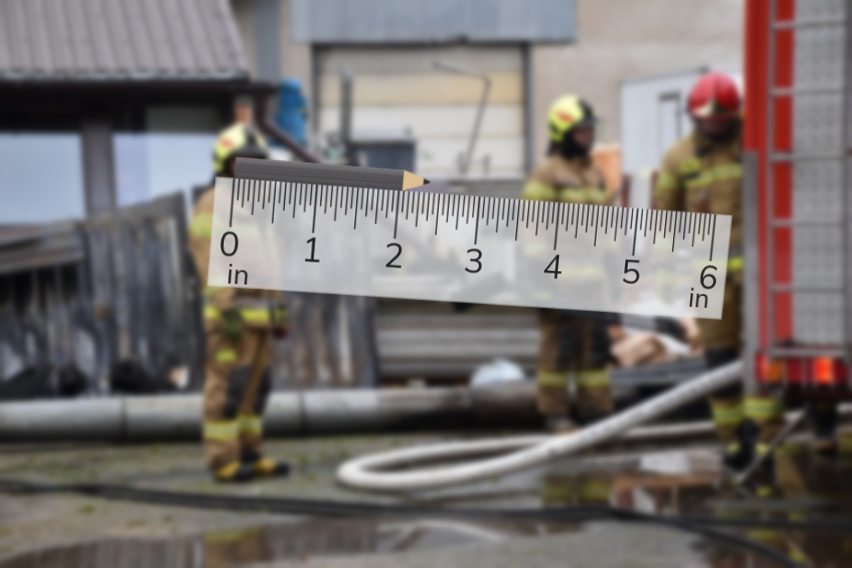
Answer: 2.375in
